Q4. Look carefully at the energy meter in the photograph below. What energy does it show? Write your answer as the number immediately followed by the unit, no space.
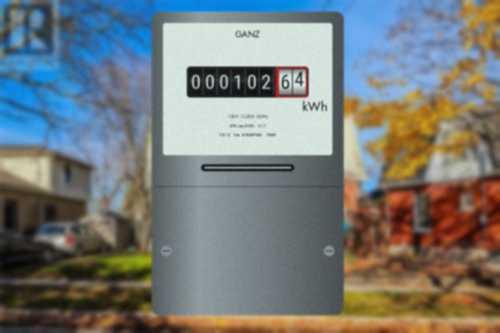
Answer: 102.64kWh
